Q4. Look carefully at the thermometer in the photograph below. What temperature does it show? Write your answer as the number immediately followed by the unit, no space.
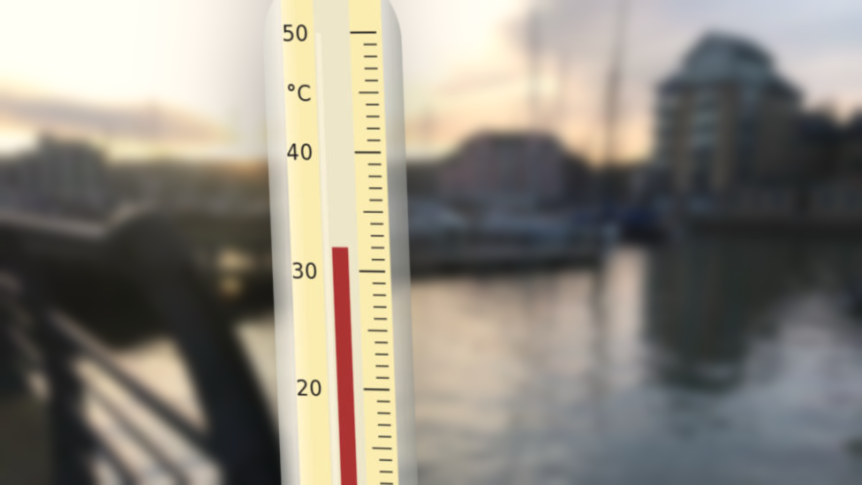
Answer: 32°C
